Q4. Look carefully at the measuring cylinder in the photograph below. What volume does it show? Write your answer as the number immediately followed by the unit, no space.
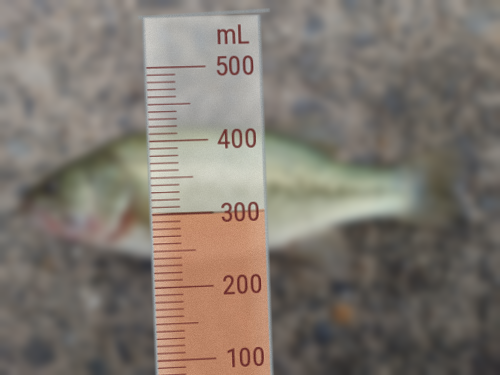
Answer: 300mL
